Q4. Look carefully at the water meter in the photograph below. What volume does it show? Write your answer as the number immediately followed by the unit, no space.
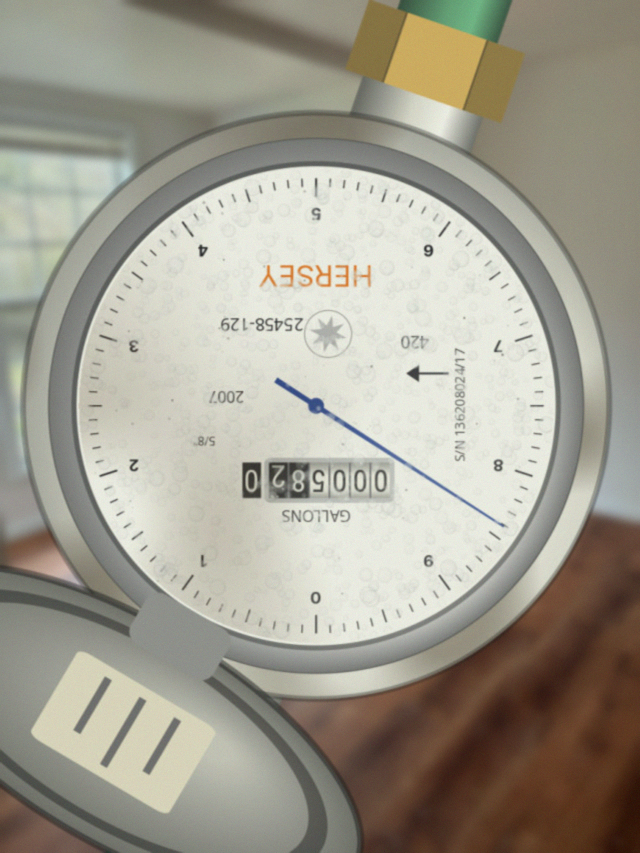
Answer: 5818.4gal
